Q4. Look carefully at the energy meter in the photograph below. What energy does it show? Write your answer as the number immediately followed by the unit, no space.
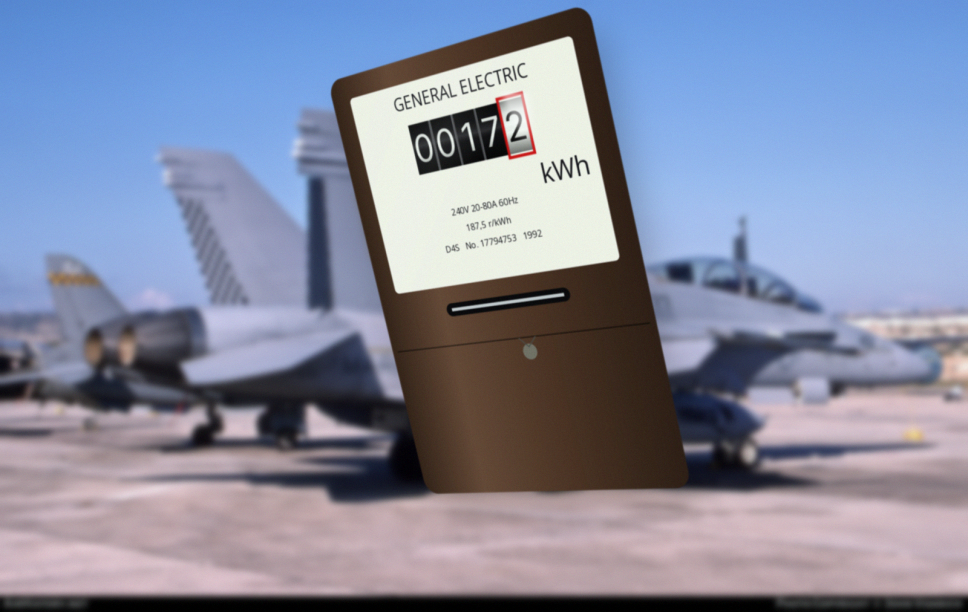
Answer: 17.2kWh
